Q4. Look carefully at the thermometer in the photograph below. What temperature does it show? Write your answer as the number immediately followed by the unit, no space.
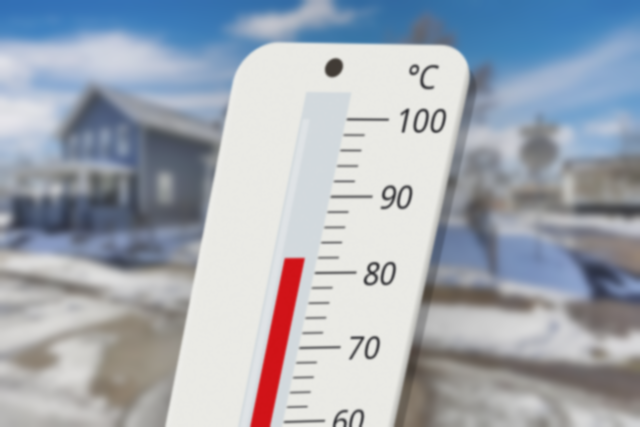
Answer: 82°C
